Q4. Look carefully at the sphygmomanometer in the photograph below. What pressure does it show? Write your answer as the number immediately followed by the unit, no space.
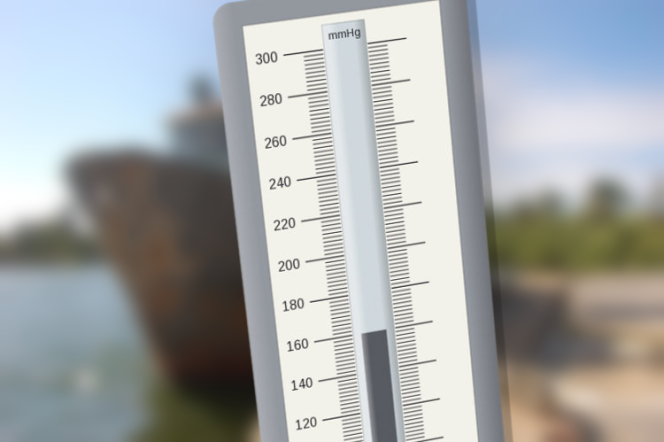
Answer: 160mmHg
